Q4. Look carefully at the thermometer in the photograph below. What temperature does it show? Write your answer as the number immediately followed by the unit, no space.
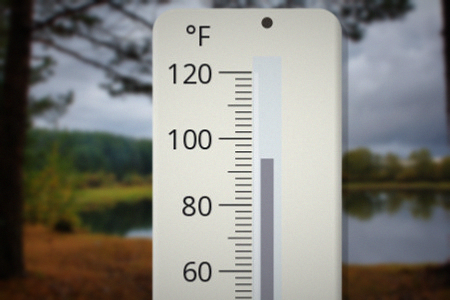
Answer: 94°F
